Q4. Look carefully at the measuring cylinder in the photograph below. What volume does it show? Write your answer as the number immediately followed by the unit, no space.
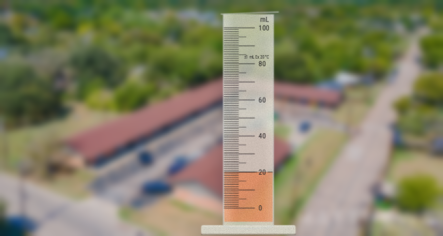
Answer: 20mL
